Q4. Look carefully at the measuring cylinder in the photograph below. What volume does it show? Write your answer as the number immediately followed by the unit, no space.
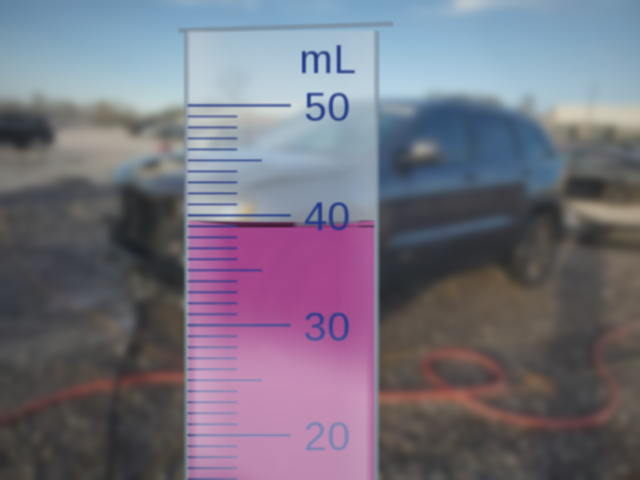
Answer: 39mL
